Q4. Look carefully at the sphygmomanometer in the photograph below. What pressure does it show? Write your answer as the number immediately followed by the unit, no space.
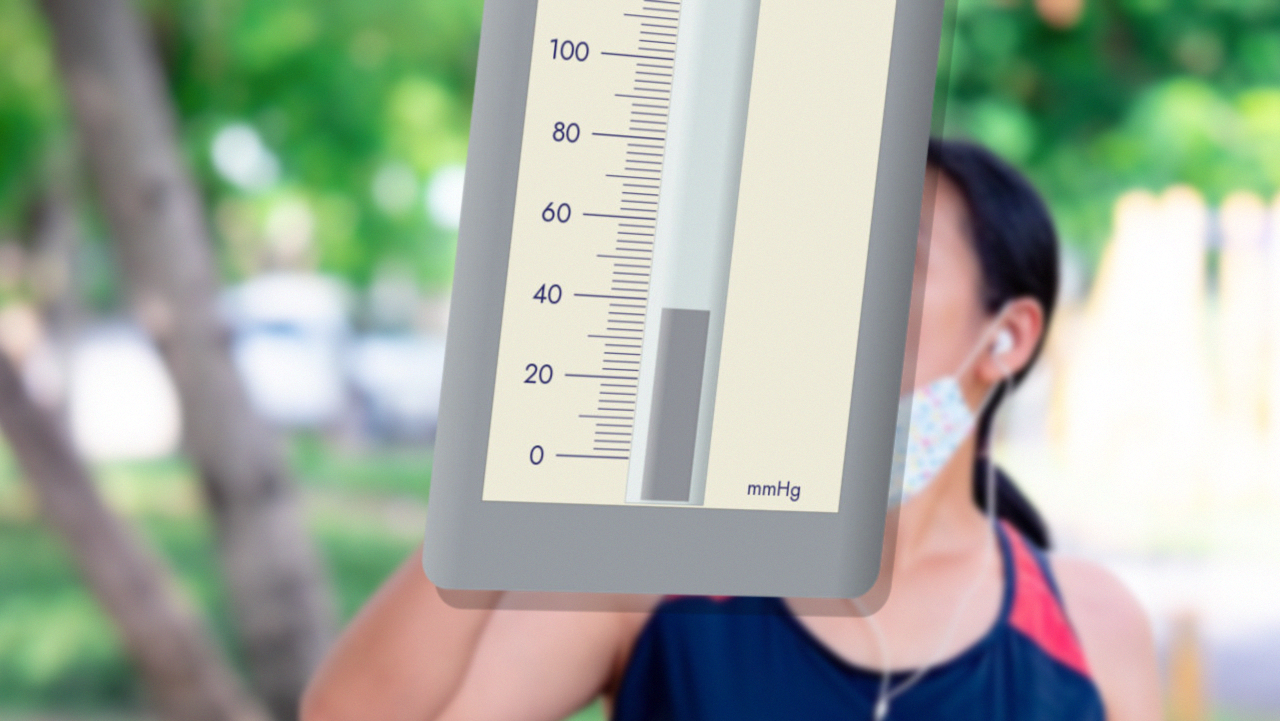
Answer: 38mmHg
